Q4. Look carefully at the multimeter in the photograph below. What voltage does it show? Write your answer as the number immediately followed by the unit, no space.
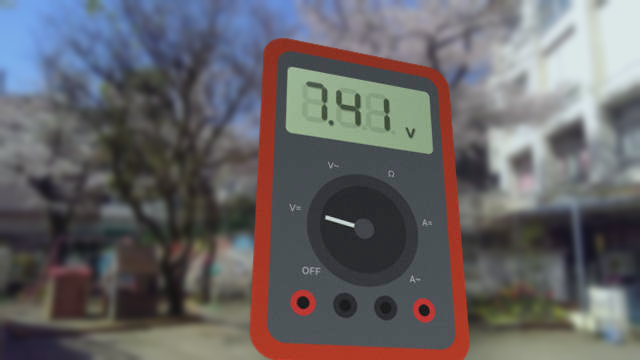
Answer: 7.41V
